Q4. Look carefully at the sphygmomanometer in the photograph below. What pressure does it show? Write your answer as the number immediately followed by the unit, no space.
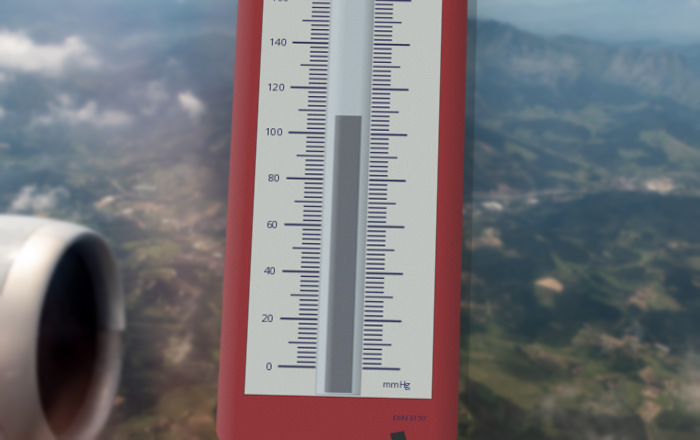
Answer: 108mmHg
